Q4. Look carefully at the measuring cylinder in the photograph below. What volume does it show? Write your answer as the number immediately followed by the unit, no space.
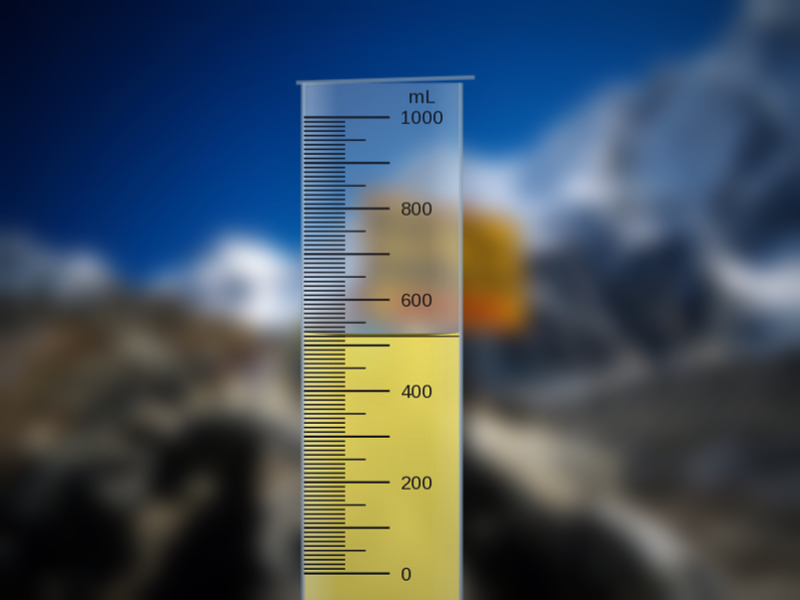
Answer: 520mL
